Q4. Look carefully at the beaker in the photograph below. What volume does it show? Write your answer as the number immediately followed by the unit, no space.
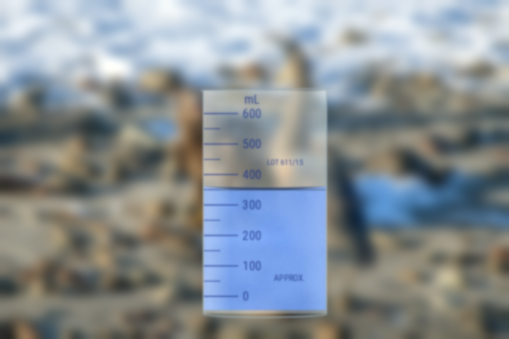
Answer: 350mL
